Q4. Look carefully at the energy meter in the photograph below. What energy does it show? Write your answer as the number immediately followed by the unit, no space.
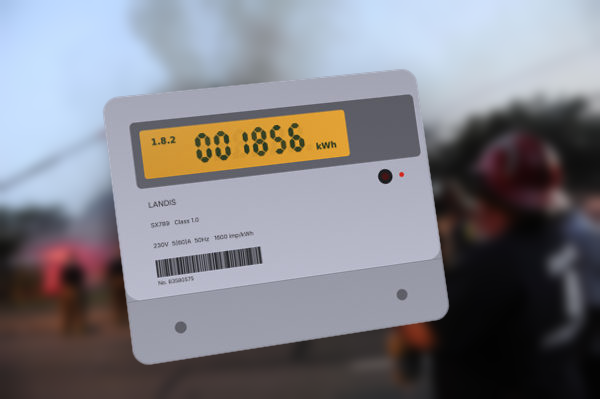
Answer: 1856kWh
